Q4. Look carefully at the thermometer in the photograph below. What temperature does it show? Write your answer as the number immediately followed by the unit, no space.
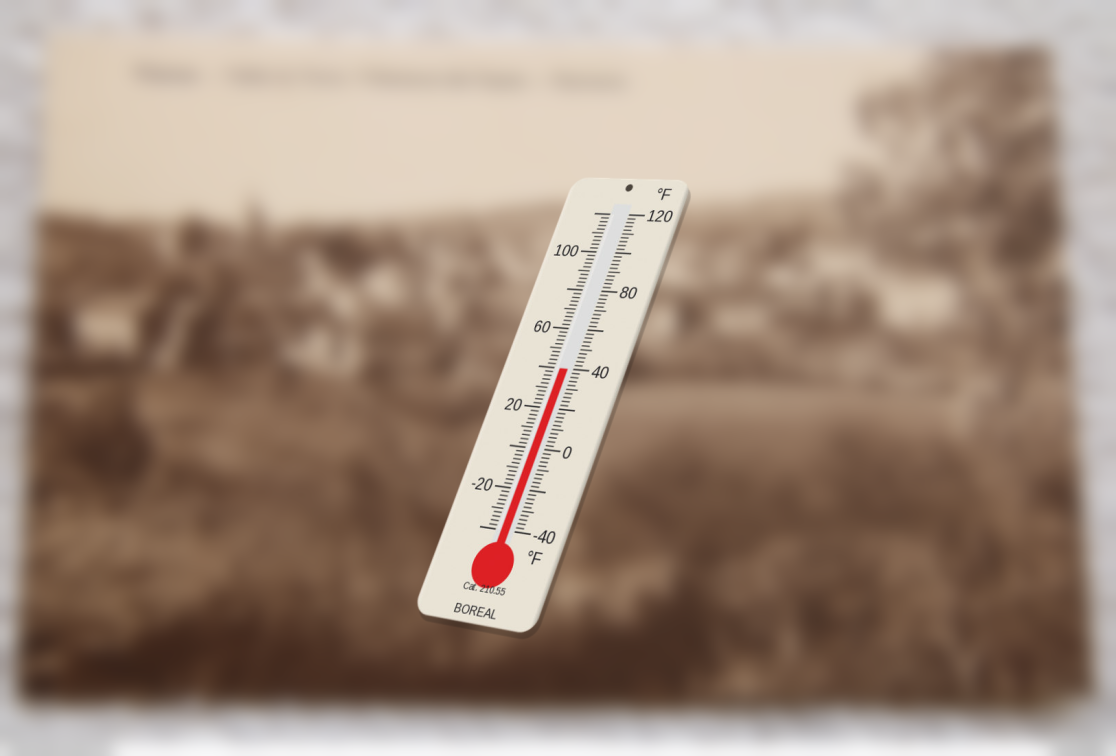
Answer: 40°F
